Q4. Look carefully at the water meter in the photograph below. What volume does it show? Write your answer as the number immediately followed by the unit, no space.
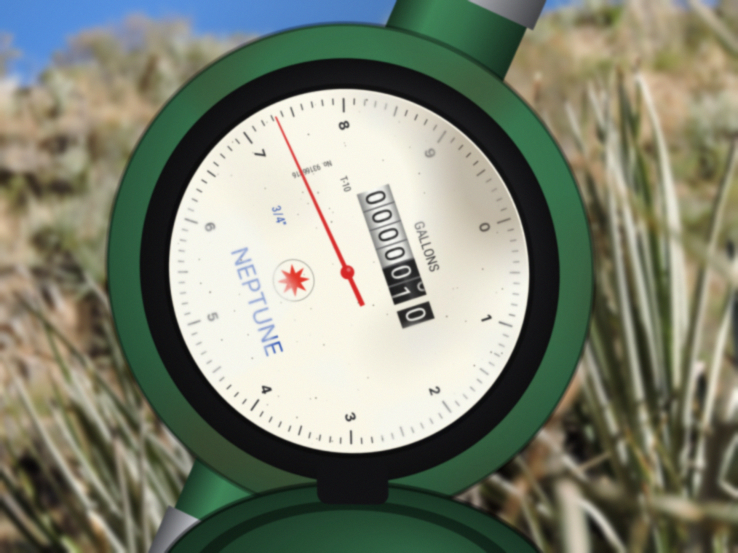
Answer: 7.3gal
